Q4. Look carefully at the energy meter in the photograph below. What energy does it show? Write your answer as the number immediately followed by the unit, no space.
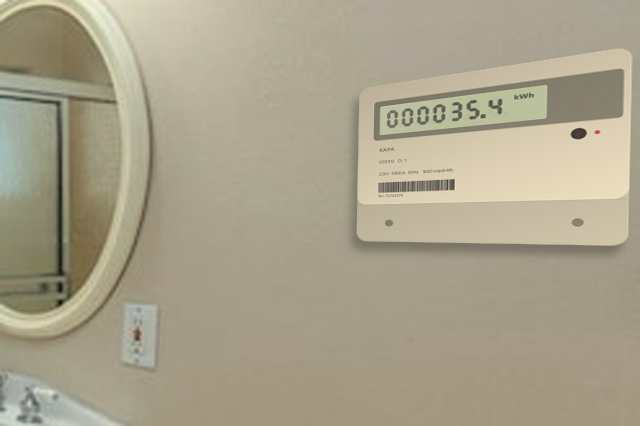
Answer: 35.4kWh
